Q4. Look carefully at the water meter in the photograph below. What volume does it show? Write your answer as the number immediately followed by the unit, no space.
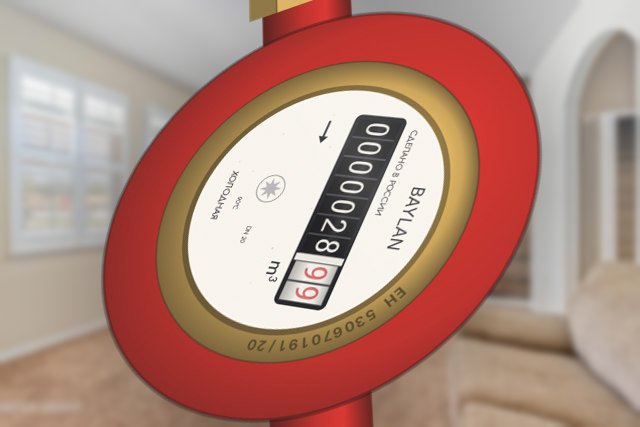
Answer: 28.99m³
